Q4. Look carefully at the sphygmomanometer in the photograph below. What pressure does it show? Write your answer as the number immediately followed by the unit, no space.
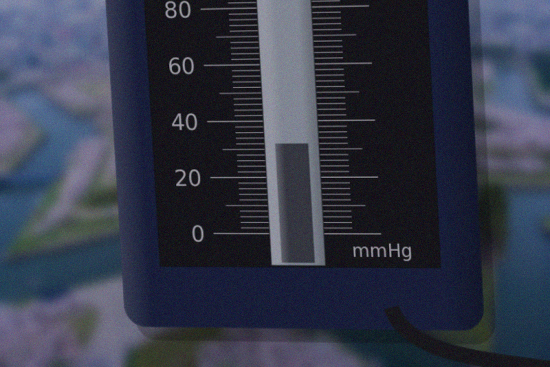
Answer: 32mmHg
